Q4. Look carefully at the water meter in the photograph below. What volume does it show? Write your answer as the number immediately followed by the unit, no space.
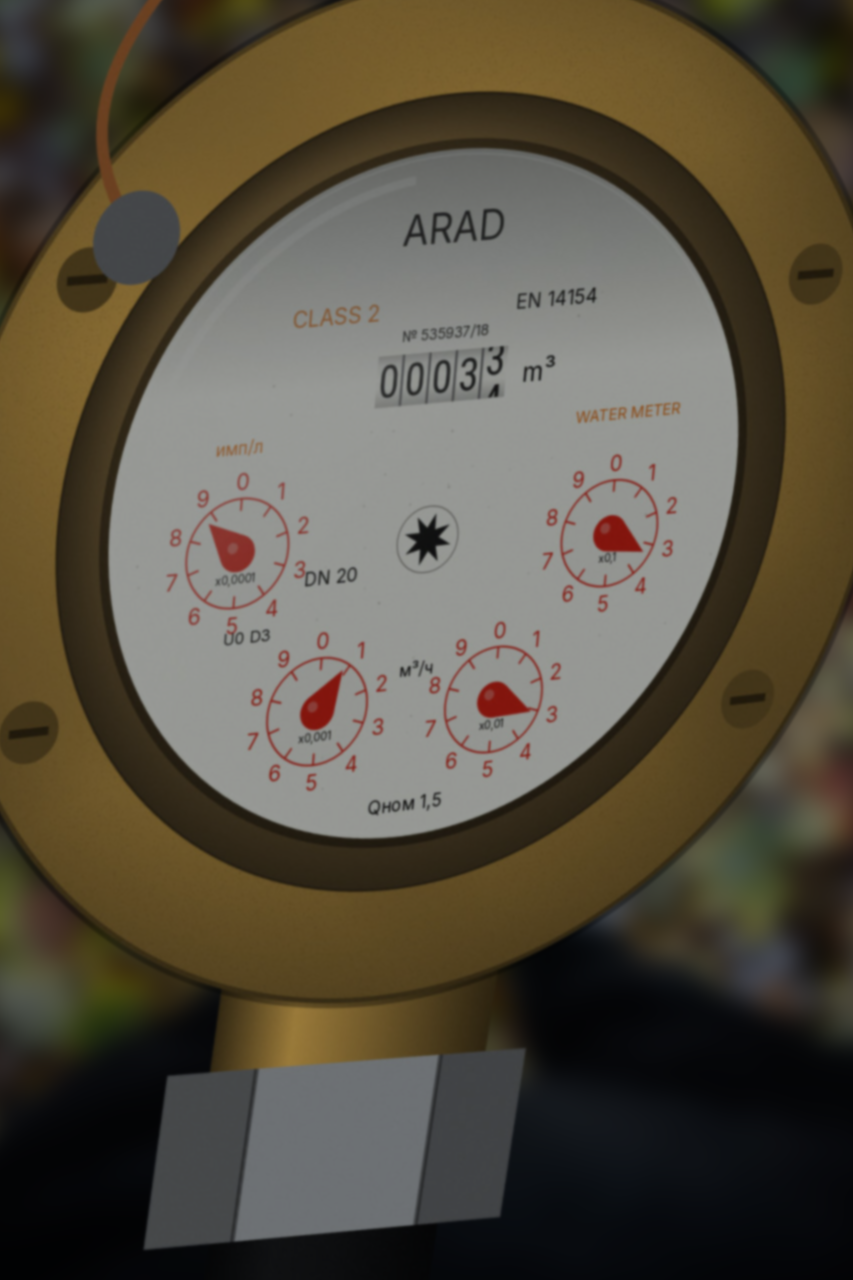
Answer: 33.3308m³
